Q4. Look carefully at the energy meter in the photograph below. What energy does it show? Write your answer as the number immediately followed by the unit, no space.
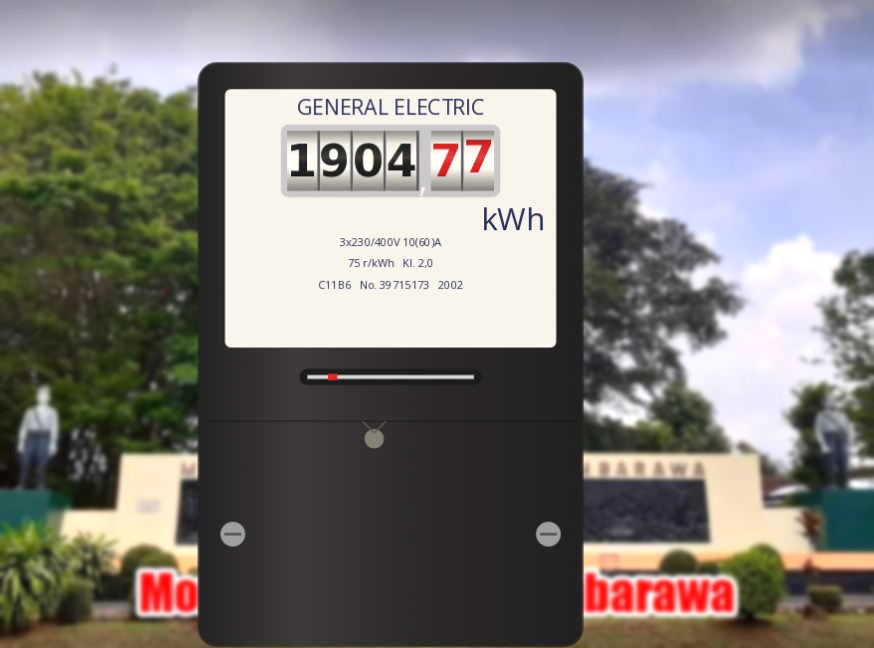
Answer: 1904.77kWh
